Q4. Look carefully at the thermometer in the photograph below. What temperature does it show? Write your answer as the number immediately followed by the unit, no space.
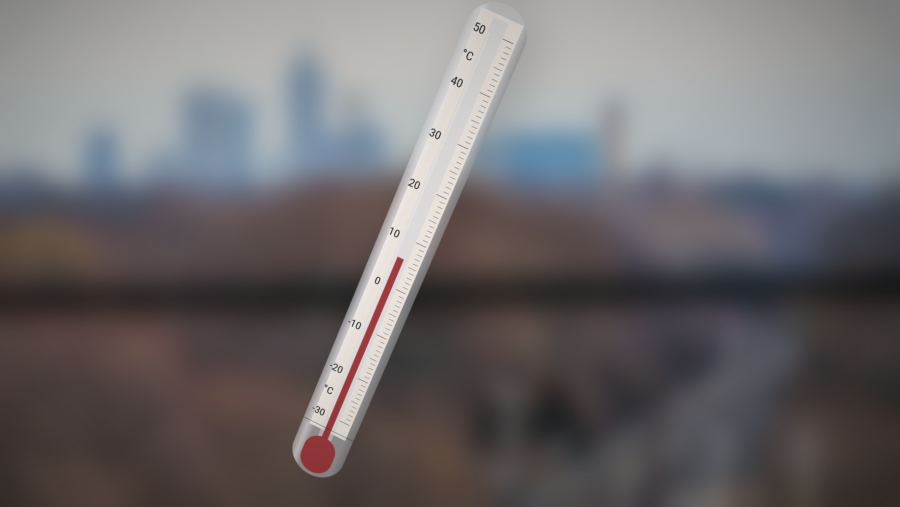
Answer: 6°C
